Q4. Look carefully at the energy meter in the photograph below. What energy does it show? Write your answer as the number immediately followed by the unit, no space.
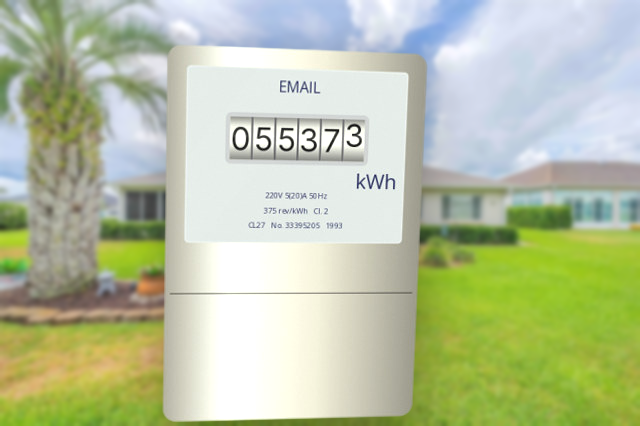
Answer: 55373kWh
